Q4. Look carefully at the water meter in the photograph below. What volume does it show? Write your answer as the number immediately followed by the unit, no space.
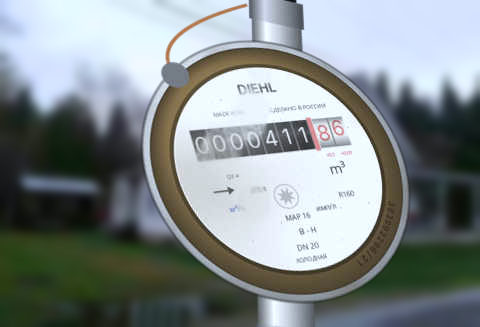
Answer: 411.86m³
